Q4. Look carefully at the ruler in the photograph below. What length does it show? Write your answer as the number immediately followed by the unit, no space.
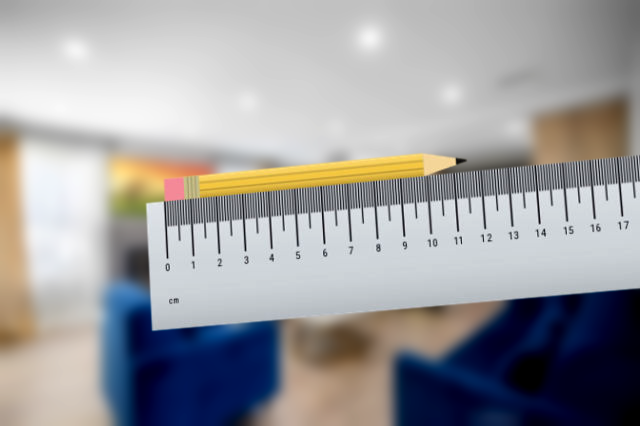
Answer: 11.5cm
